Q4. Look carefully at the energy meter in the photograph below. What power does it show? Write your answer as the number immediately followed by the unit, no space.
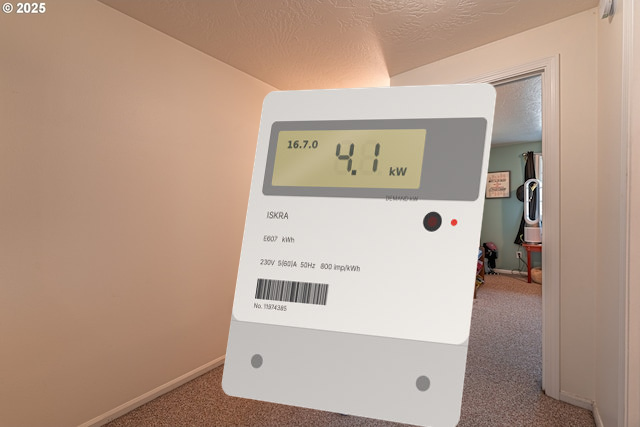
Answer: 4.1kW
